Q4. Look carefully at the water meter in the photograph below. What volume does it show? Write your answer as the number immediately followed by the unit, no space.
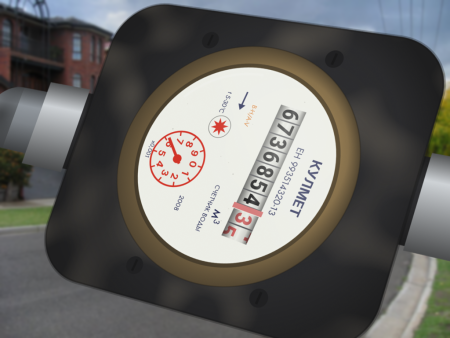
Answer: 6736854.346m³
